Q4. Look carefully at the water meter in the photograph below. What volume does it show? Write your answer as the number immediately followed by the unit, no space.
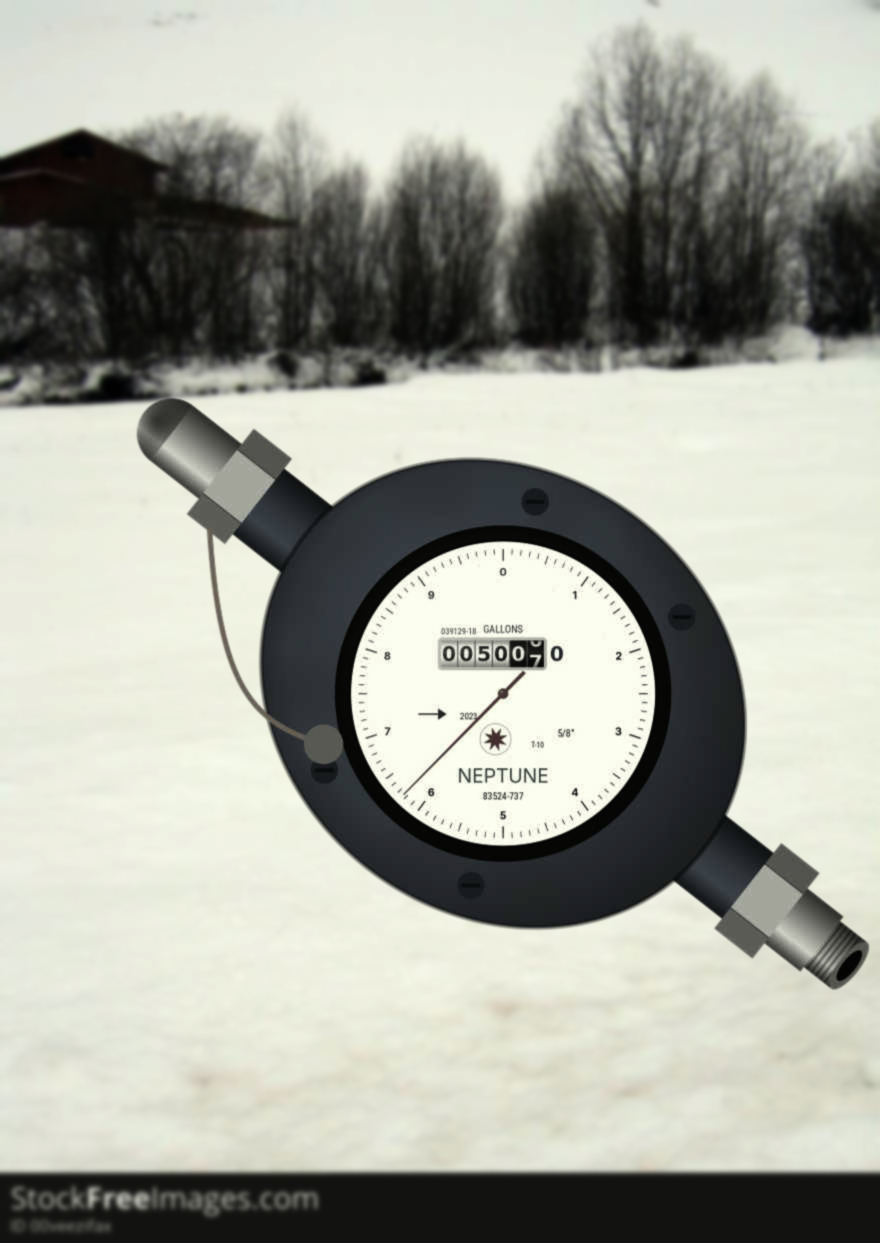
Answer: 50066.2gal
